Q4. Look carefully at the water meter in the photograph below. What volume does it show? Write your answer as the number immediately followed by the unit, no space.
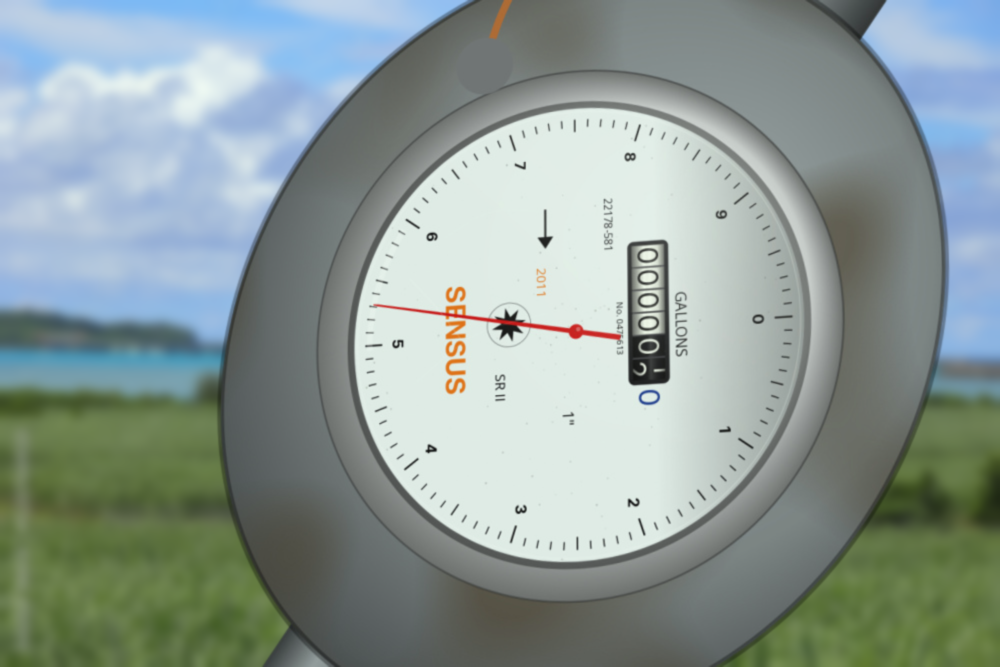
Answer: 15.3gal
